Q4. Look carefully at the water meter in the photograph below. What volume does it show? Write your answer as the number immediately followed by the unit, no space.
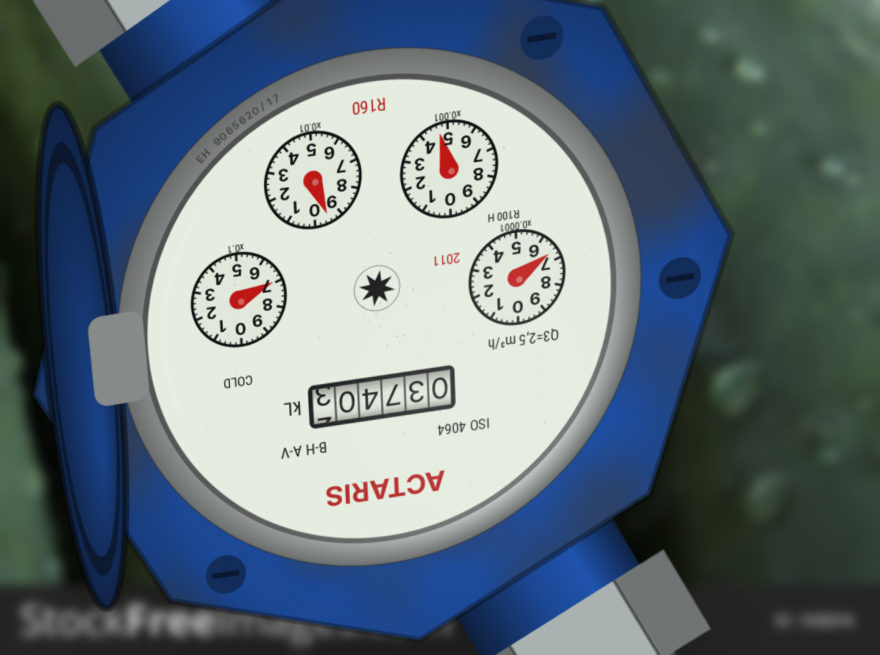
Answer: 37402.6946kL
